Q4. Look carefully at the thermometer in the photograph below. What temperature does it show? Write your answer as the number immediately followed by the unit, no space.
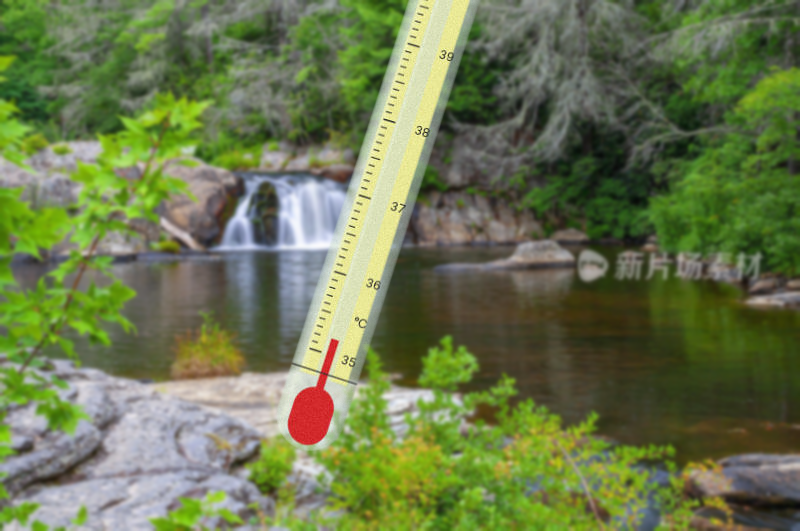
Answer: 35.2°C
